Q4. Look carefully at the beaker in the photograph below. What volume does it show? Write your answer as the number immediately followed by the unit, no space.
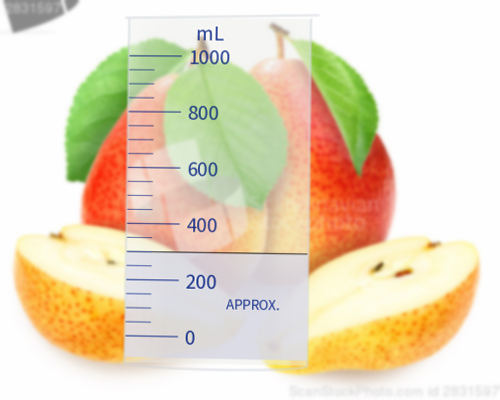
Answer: 300mL
